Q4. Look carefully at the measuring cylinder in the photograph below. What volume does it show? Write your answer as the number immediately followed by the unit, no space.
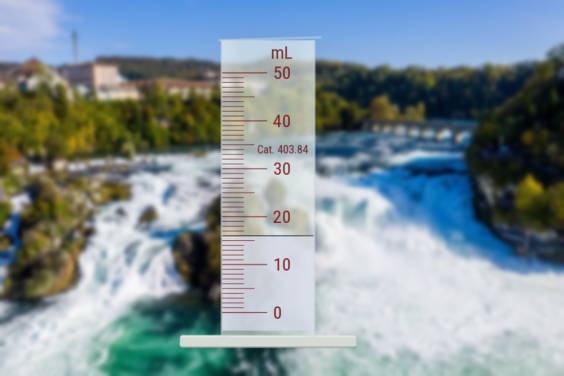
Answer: 16mL
